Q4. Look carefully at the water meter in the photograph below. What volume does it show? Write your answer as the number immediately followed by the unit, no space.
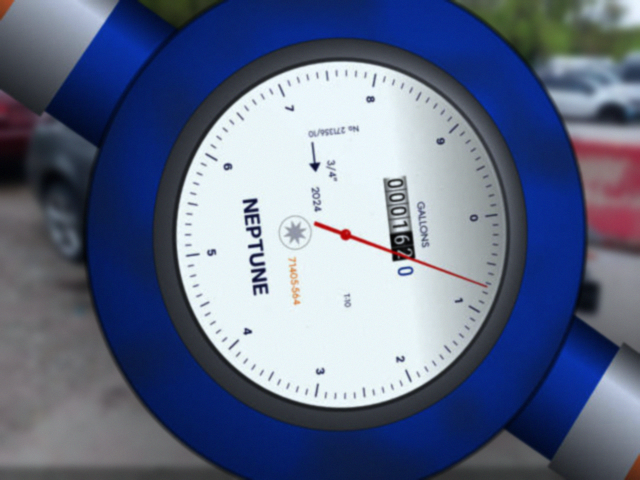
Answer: 1620.7gal
